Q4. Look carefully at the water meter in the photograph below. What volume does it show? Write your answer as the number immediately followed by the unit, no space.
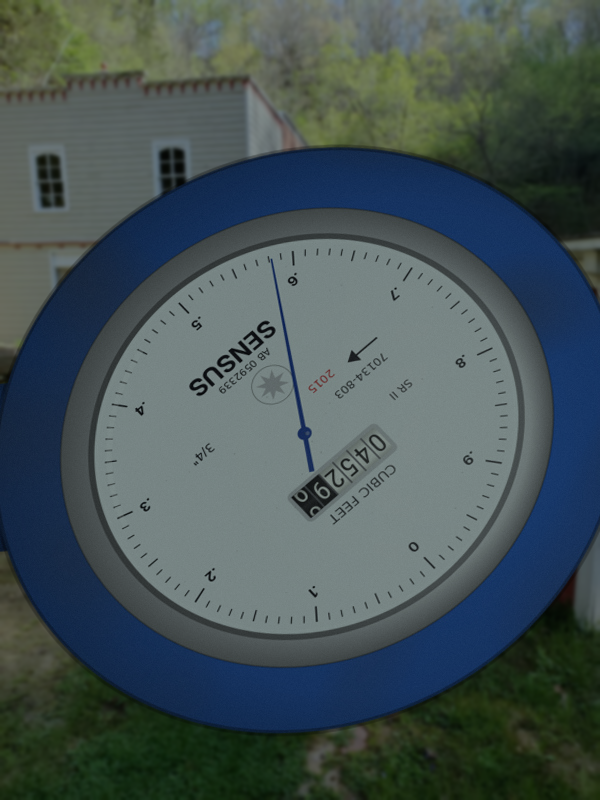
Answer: 45298.58ft³
